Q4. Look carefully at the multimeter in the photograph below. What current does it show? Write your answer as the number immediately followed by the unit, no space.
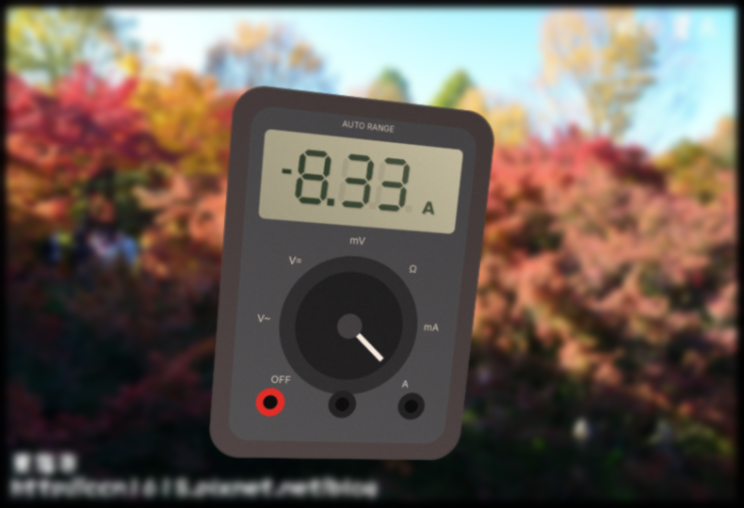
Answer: -8.33A
